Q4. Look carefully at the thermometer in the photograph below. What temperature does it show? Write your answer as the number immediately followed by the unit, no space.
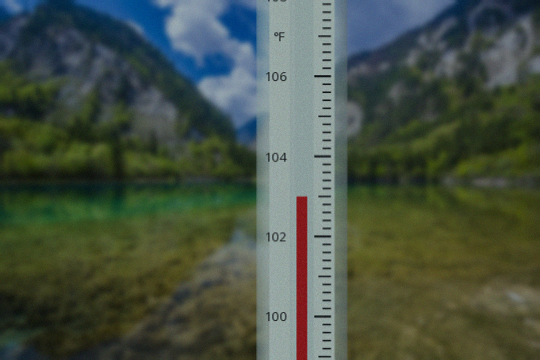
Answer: 103°F
